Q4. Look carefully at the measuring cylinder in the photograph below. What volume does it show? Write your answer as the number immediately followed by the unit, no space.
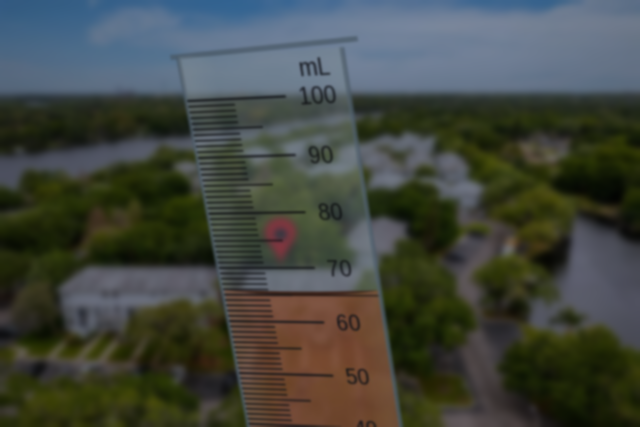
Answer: 65mL
